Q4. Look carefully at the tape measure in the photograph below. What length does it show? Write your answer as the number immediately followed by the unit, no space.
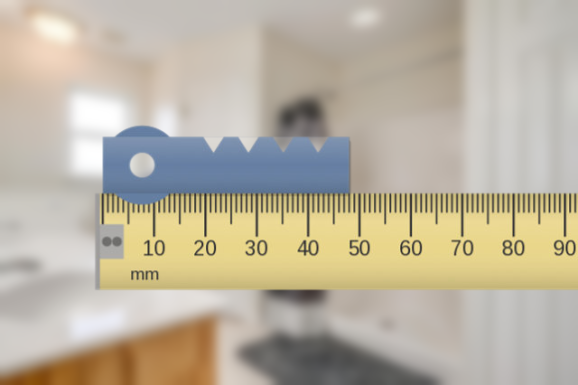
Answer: 48mm
